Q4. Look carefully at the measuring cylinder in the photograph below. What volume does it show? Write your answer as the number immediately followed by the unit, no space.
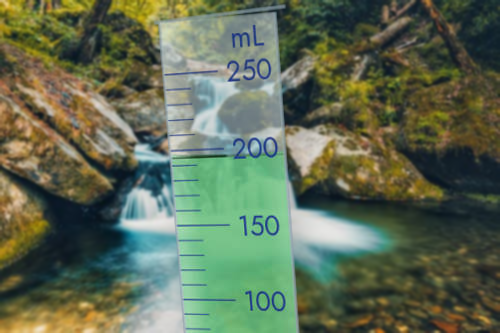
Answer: 195mL
